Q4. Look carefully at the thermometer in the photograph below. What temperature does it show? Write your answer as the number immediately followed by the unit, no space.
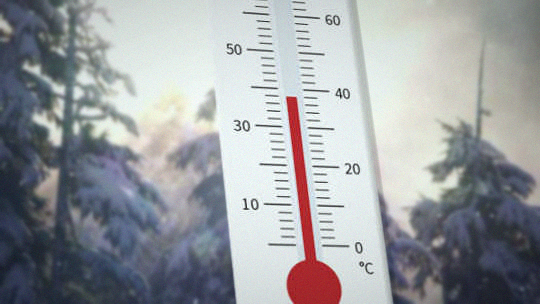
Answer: 38°C
